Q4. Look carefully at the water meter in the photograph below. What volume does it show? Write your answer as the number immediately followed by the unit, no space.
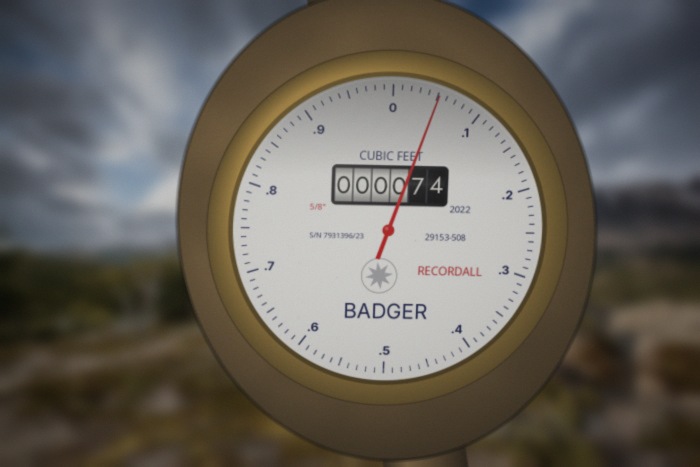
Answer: 74.05ft³
